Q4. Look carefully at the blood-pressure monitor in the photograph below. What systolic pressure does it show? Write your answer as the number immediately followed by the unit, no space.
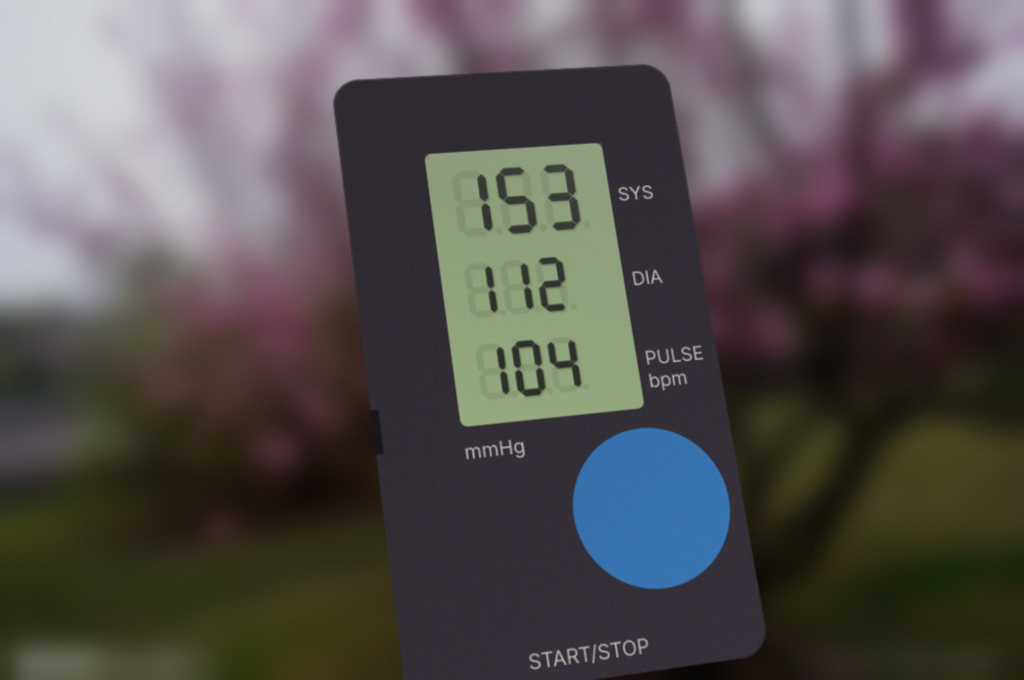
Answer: 153mmHg
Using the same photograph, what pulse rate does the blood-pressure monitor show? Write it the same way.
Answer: 104bpm
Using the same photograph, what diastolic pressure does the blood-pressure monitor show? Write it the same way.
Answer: 112mmHg
